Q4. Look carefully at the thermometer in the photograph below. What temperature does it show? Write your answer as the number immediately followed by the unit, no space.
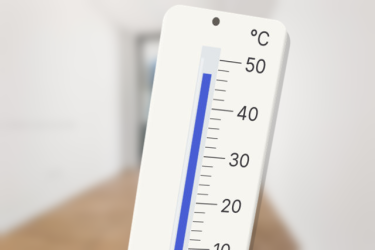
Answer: 47°C
